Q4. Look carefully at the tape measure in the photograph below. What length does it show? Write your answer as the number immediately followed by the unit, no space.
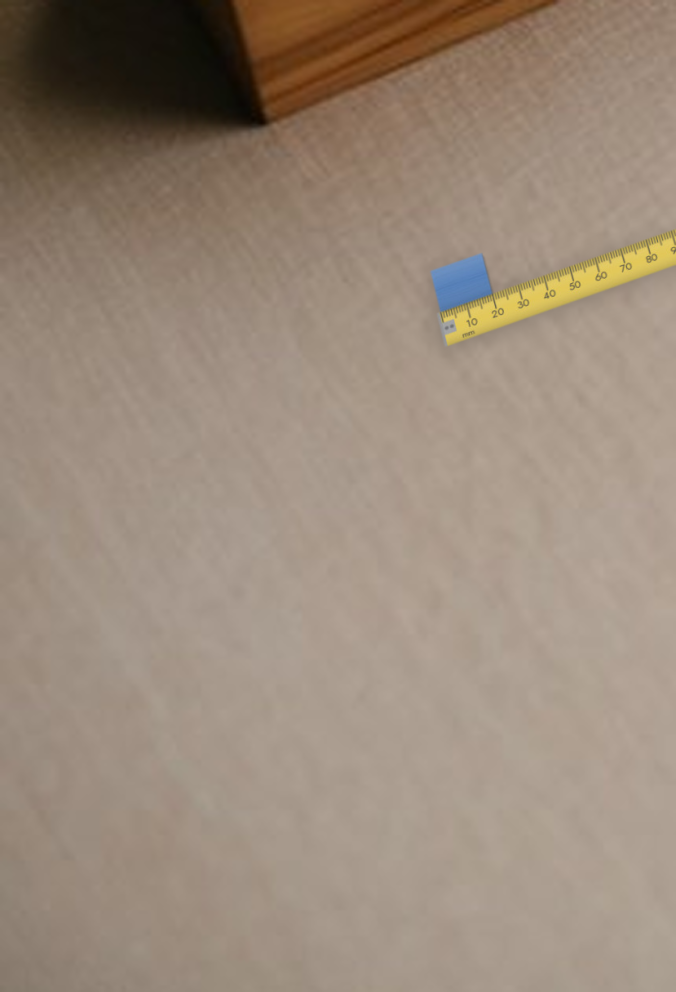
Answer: 20mm
